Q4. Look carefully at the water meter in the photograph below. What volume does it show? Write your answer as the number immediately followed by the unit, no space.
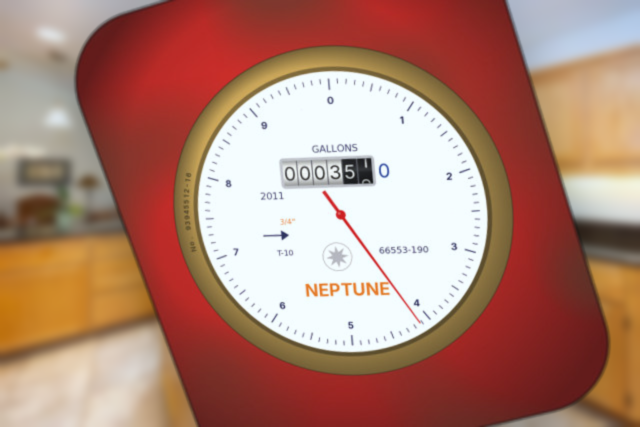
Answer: 3514.1gal
